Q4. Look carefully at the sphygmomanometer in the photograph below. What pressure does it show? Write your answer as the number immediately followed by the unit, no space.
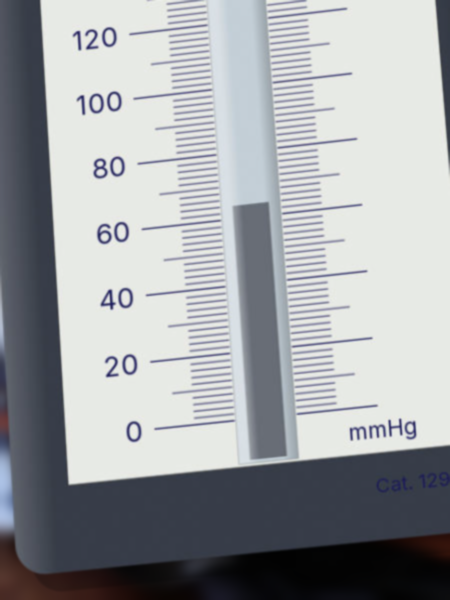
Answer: 64mmHg
